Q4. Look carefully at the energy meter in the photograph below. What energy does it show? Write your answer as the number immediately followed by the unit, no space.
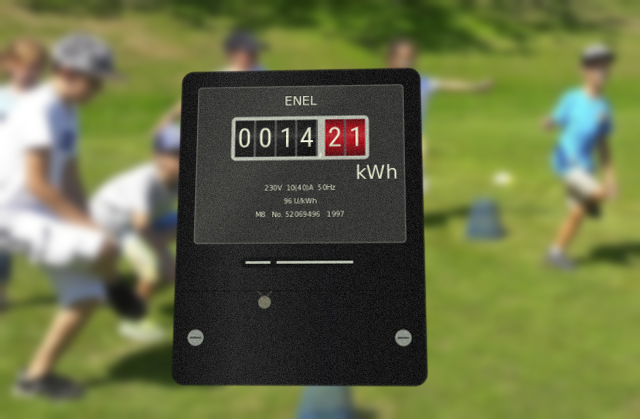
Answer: 14.21kWh
